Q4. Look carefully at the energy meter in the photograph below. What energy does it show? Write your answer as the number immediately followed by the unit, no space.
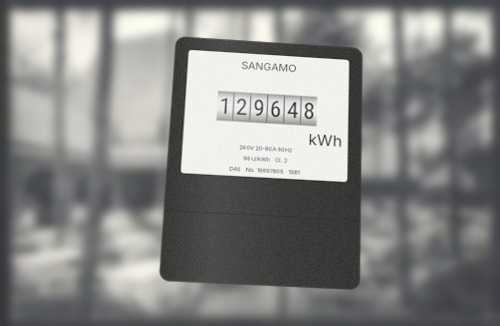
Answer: 129648kWh
